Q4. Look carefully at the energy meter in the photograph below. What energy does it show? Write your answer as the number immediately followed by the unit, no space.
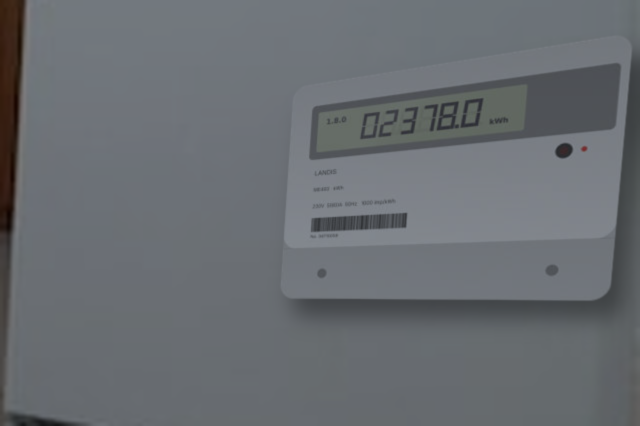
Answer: 2378.0kWh
